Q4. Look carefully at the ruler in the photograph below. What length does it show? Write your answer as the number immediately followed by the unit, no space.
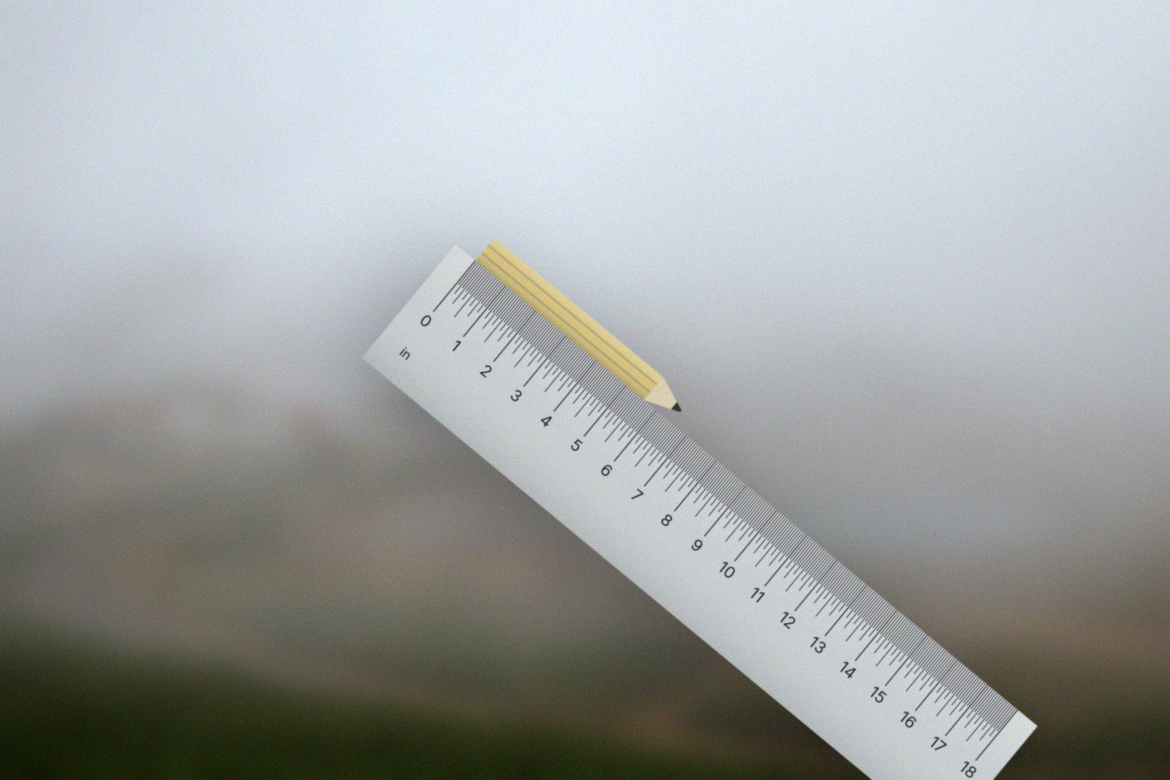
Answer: 6.5in
